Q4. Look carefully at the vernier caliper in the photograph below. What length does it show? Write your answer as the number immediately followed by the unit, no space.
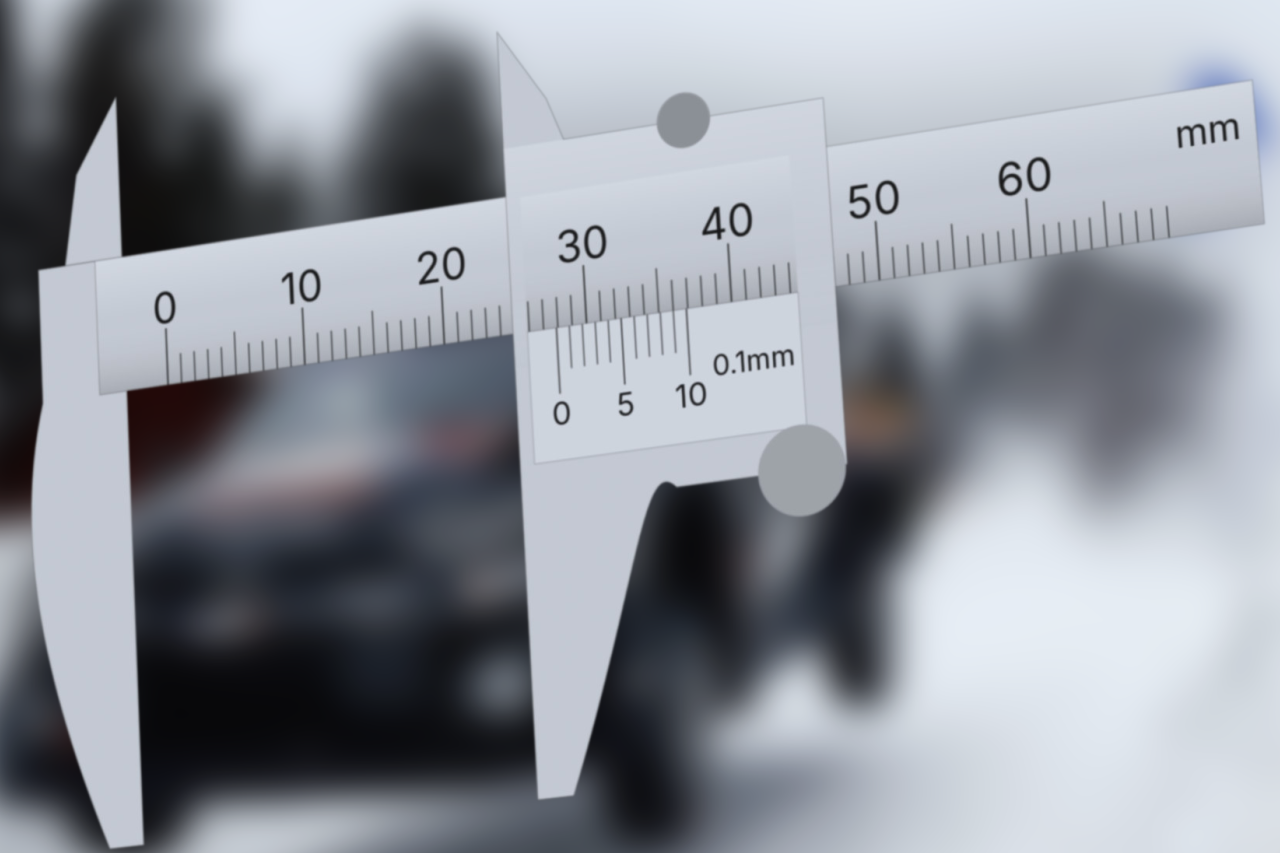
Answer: 27.9mm
